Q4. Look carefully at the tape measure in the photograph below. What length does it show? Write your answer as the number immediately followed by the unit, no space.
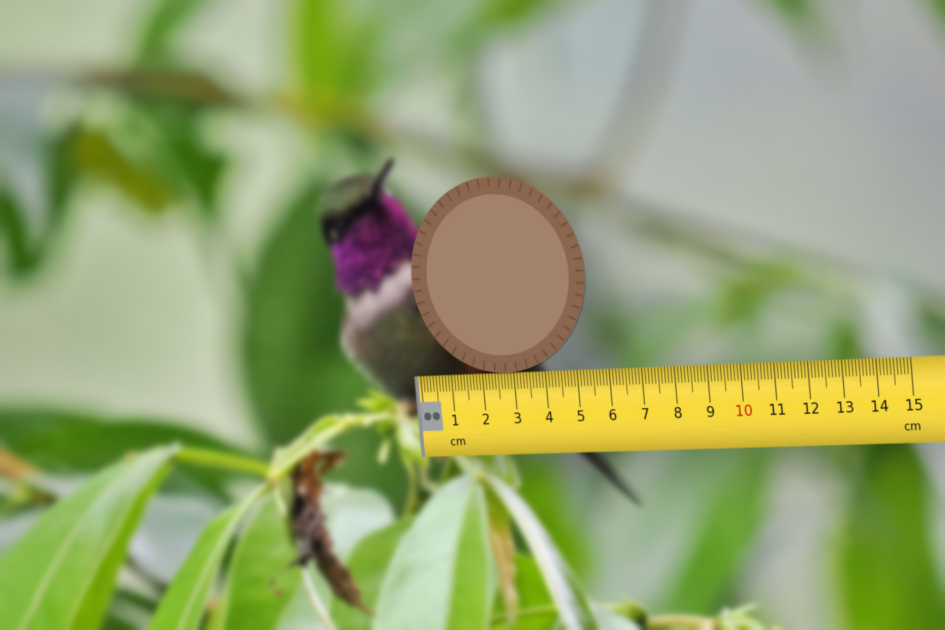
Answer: 5.5cm
